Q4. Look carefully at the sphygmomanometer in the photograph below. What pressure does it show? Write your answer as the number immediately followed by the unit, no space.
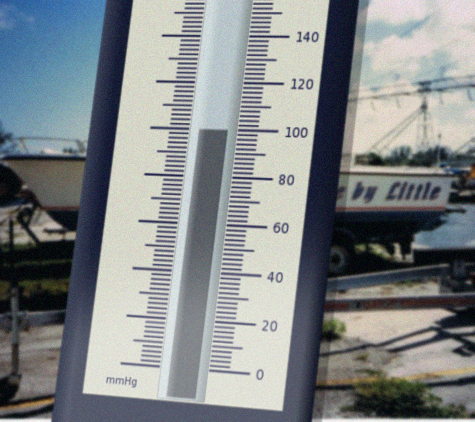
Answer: 100mmHg
